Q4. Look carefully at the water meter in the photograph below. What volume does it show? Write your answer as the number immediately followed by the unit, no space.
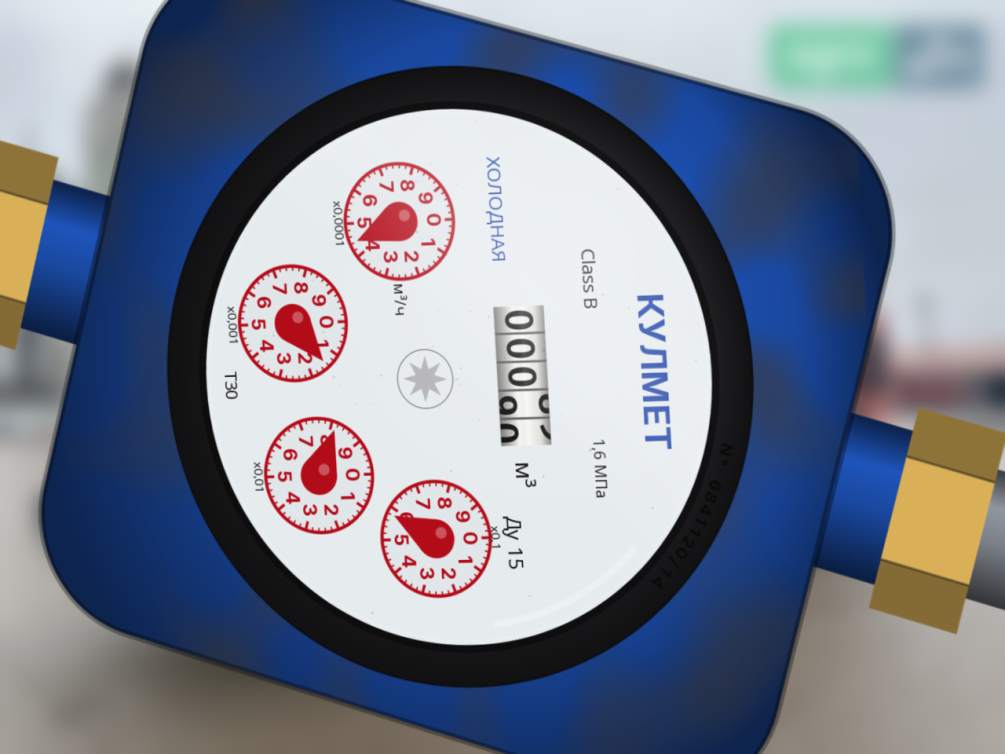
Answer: 89.5814m³
